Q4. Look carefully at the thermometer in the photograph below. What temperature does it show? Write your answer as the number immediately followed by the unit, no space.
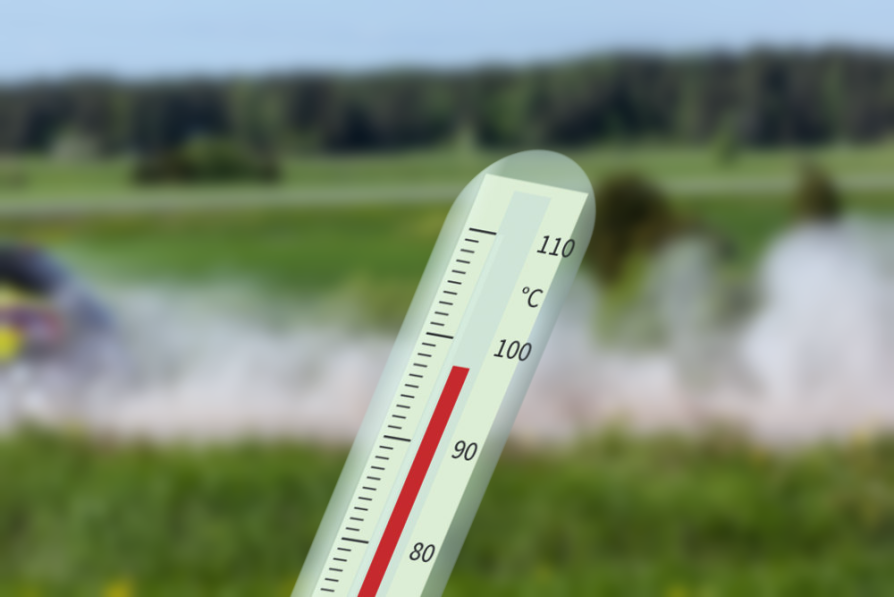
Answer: 97.5°C
